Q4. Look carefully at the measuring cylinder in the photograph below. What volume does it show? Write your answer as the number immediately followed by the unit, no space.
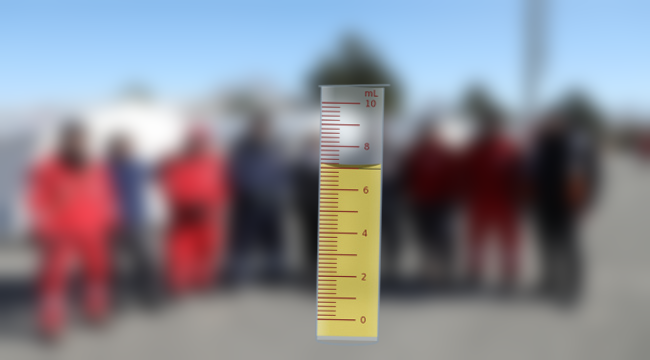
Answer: 7mL
